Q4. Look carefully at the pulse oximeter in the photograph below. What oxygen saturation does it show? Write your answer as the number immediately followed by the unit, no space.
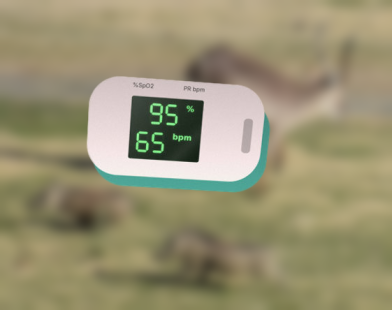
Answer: 95%
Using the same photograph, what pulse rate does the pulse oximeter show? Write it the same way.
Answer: 65bpm
